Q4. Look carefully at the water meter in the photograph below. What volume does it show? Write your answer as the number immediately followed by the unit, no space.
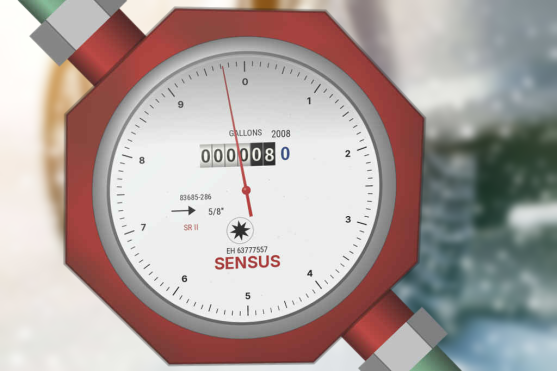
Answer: 79.7gal
